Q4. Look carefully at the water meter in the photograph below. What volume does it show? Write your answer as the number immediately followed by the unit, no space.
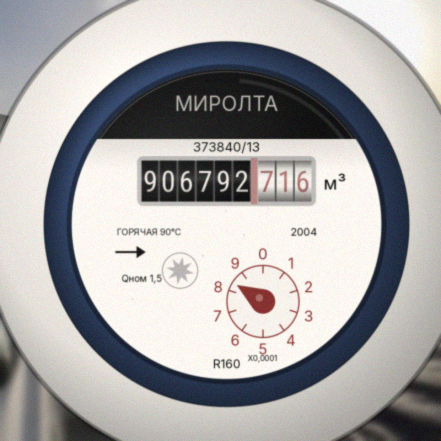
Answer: 906792.7168m³
